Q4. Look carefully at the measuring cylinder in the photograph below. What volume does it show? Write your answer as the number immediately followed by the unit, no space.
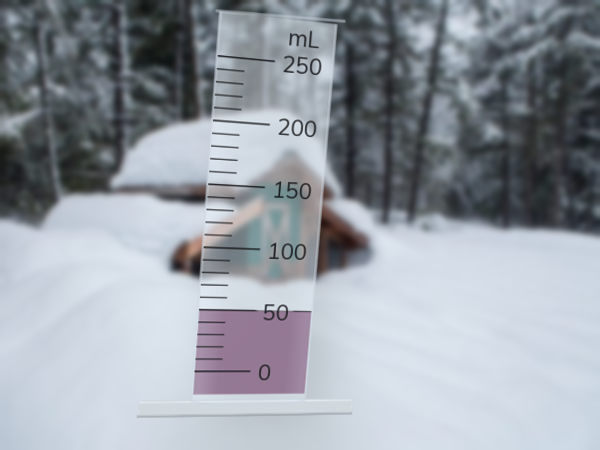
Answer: 50mL
